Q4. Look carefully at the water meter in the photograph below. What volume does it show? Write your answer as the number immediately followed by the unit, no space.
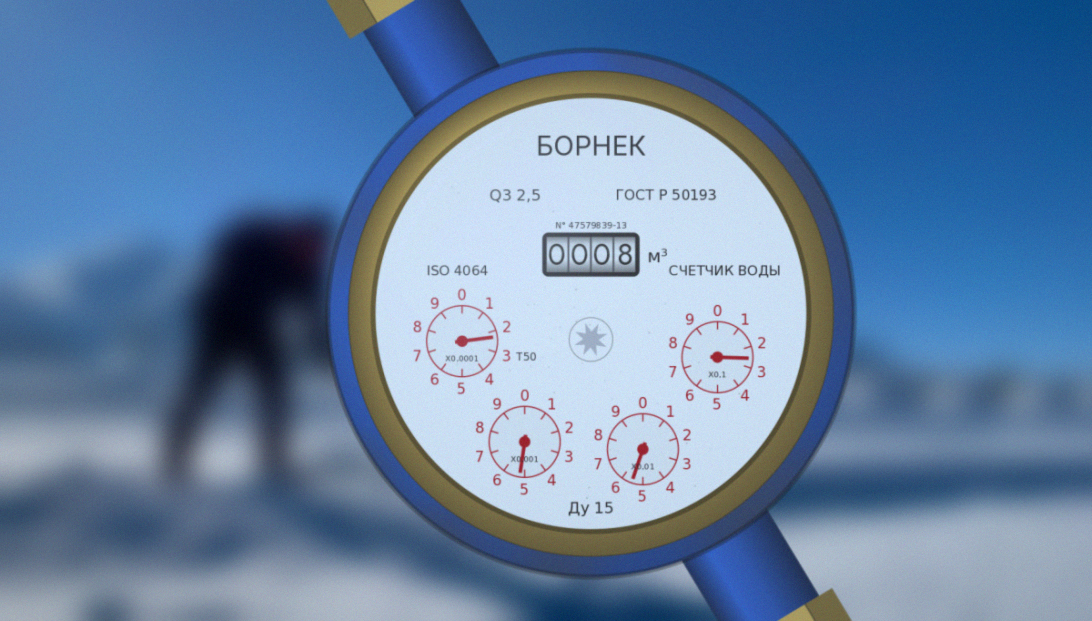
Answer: 8.2552m³
